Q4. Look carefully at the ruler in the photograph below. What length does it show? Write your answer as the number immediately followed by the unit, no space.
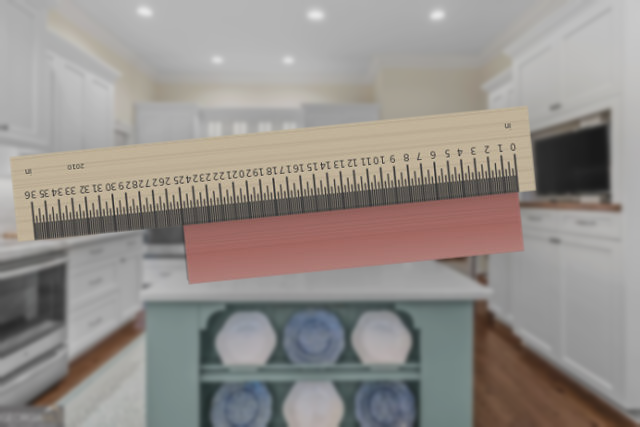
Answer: 25in
